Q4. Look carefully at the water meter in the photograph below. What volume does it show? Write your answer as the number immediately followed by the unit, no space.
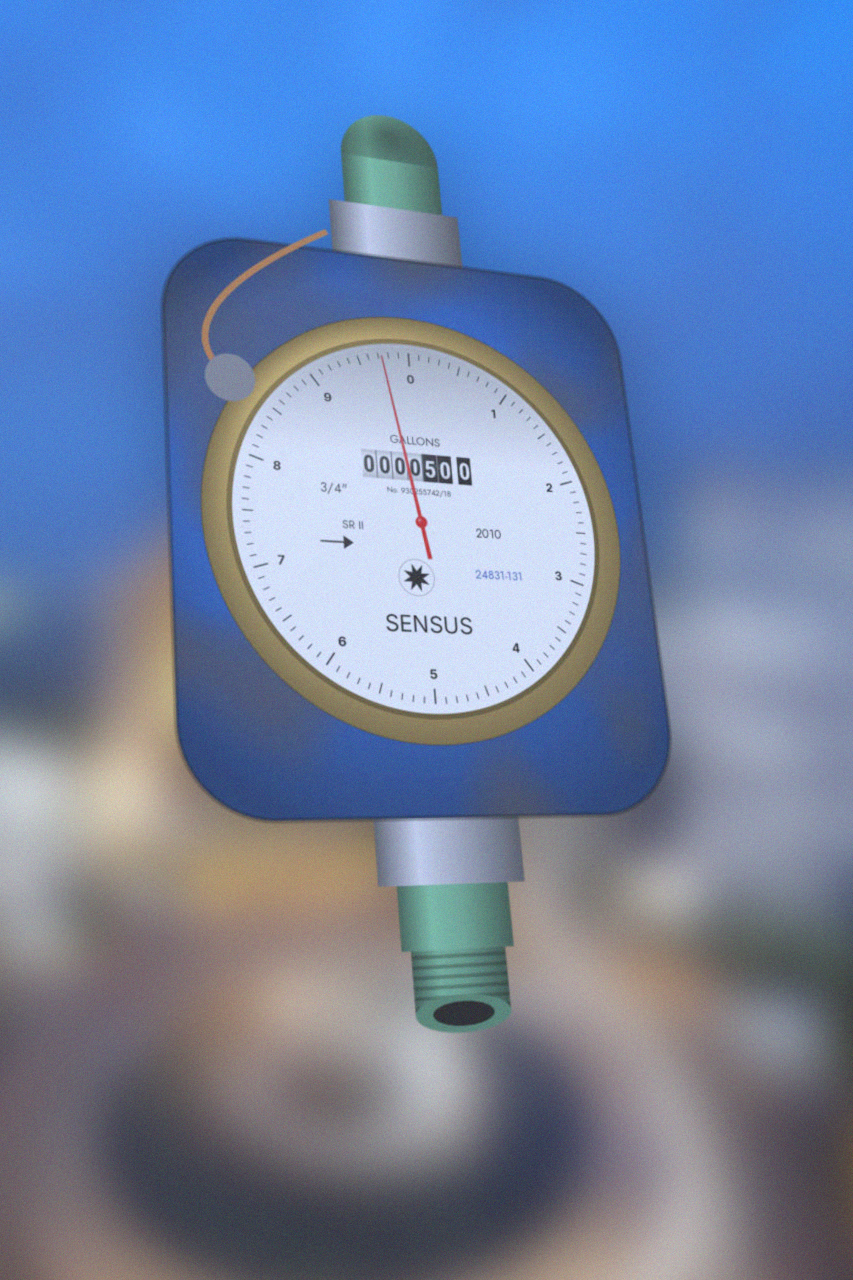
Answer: 499.7gal
